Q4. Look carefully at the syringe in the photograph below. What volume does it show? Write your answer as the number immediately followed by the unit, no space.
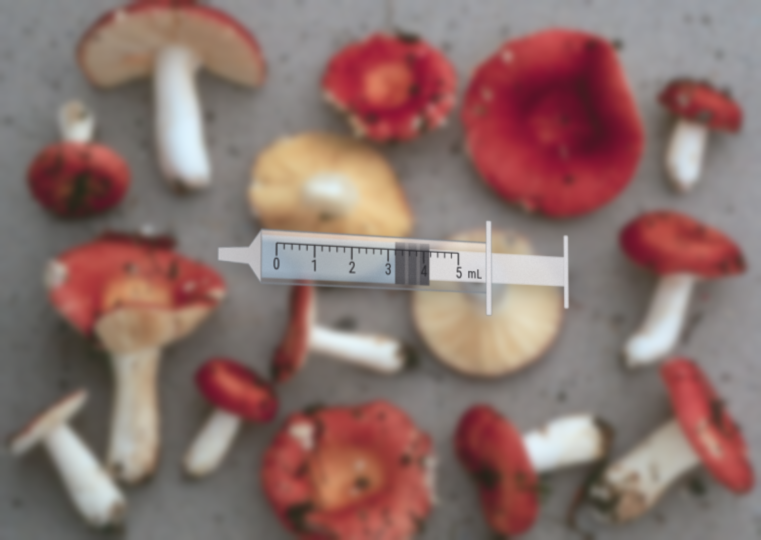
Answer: 3.2mL
